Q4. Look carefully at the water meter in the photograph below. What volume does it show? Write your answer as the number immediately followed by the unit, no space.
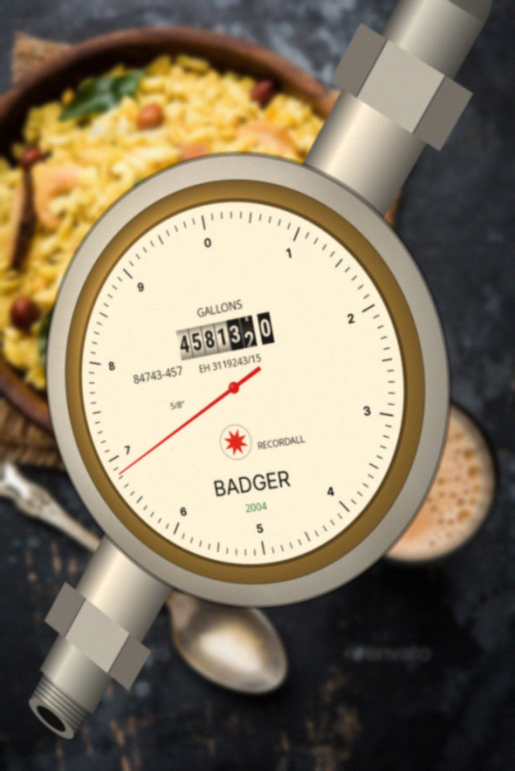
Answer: 4581316.8gal
